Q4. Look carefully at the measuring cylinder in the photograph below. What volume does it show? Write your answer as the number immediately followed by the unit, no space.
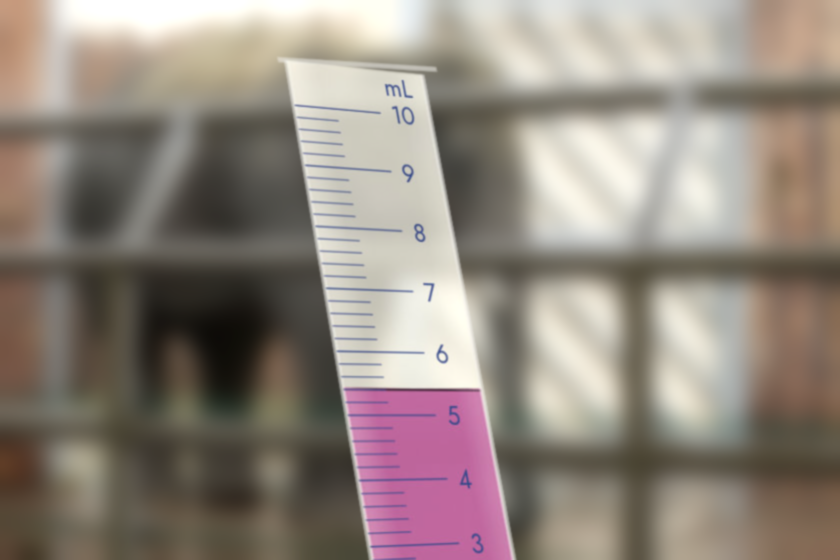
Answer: 5.4mL
